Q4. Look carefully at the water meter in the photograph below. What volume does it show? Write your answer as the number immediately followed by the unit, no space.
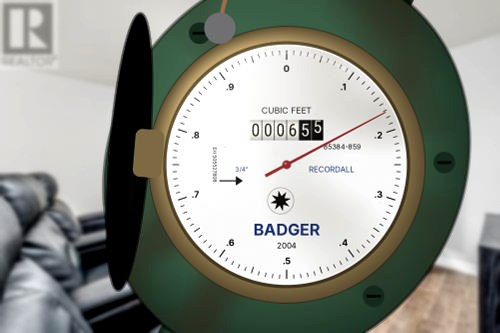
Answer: 655.17ft³
